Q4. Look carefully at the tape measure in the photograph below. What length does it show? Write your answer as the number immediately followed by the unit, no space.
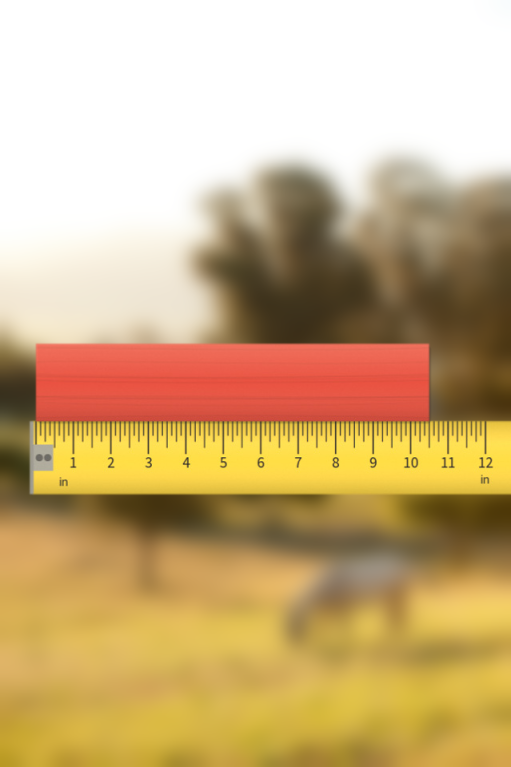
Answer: 10.5in
